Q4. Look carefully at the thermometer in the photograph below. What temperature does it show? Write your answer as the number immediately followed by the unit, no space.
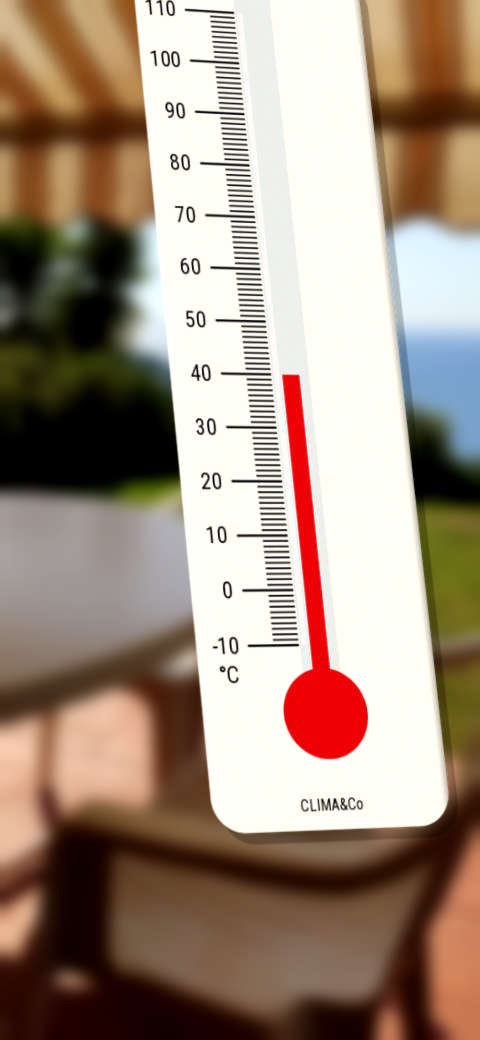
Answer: 40°C
